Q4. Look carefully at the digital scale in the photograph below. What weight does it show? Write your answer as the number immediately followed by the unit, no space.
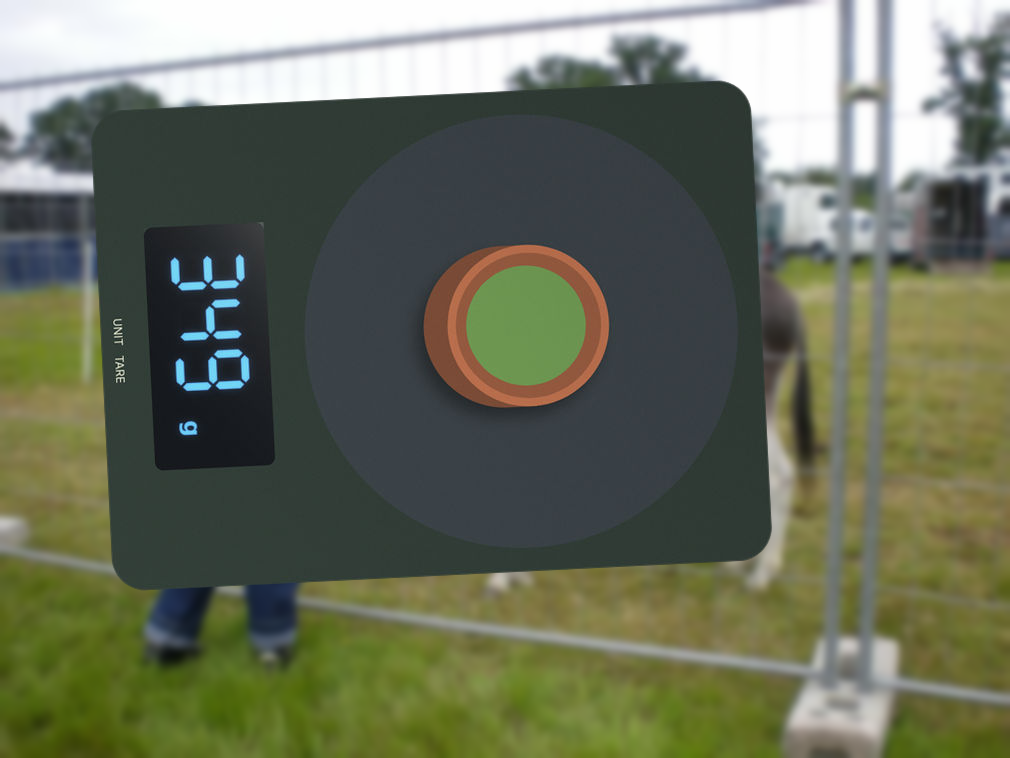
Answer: 349g
